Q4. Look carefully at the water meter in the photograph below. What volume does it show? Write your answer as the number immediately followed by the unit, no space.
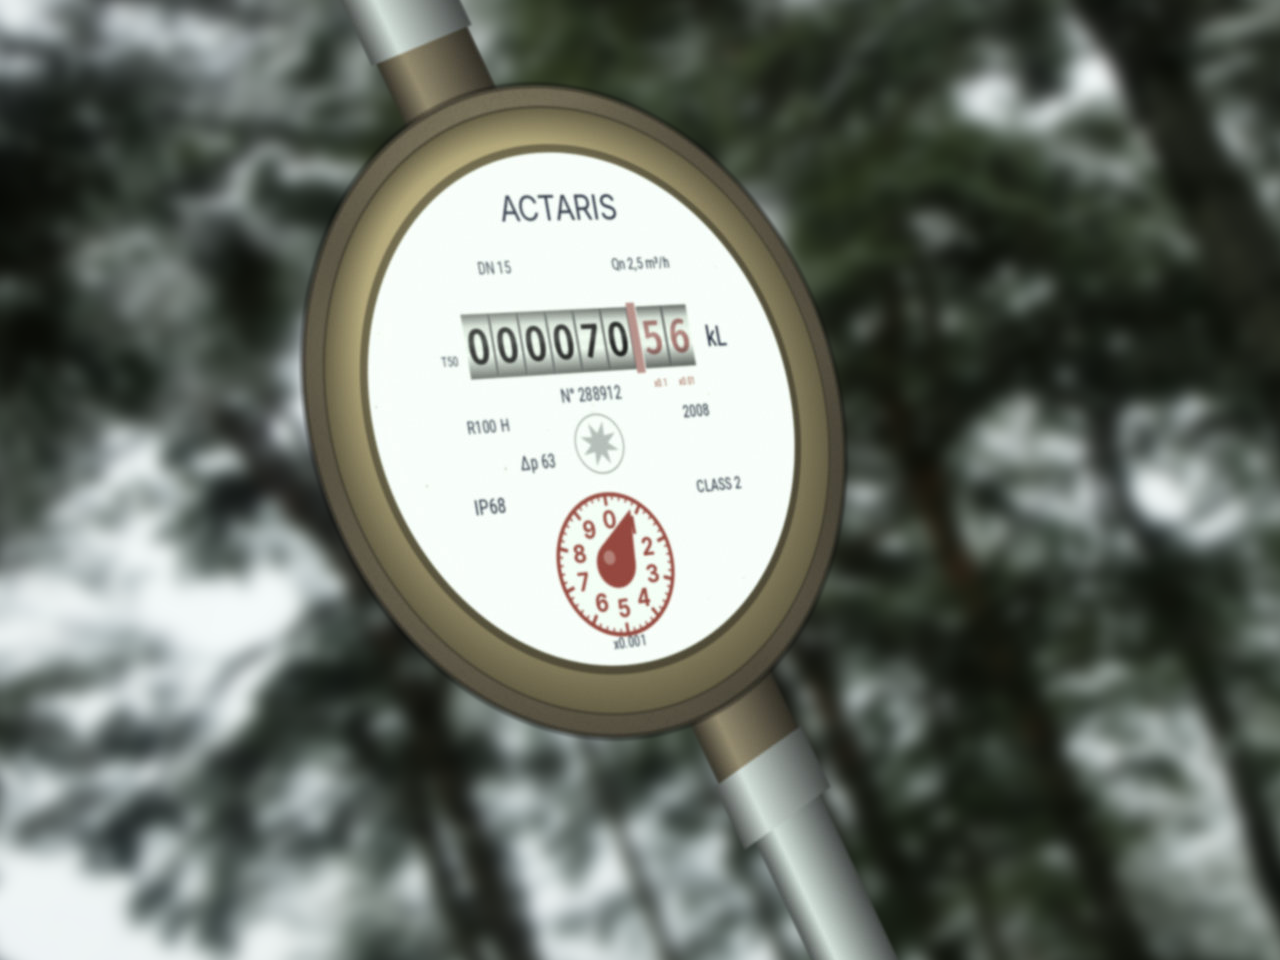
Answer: 70.560kL
